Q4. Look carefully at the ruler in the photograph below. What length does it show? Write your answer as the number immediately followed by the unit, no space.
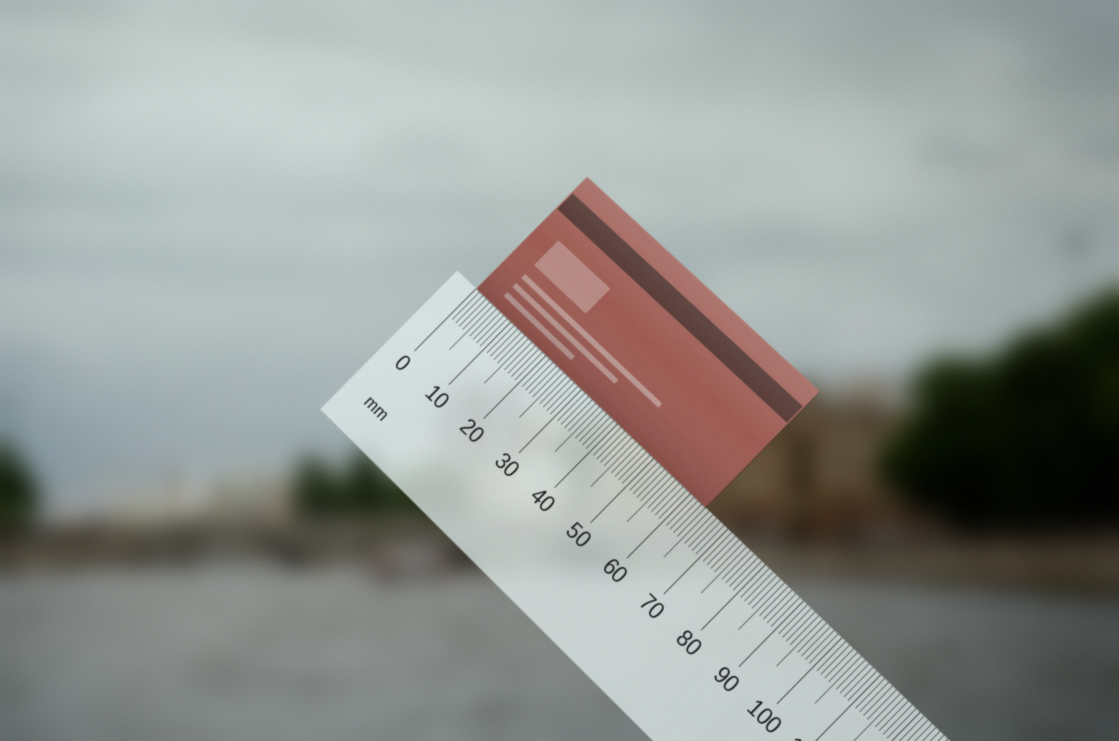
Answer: 64mm
